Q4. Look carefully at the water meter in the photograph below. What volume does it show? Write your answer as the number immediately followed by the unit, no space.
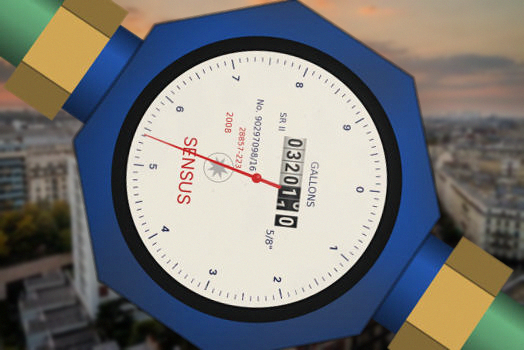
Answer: 320105.4gal
